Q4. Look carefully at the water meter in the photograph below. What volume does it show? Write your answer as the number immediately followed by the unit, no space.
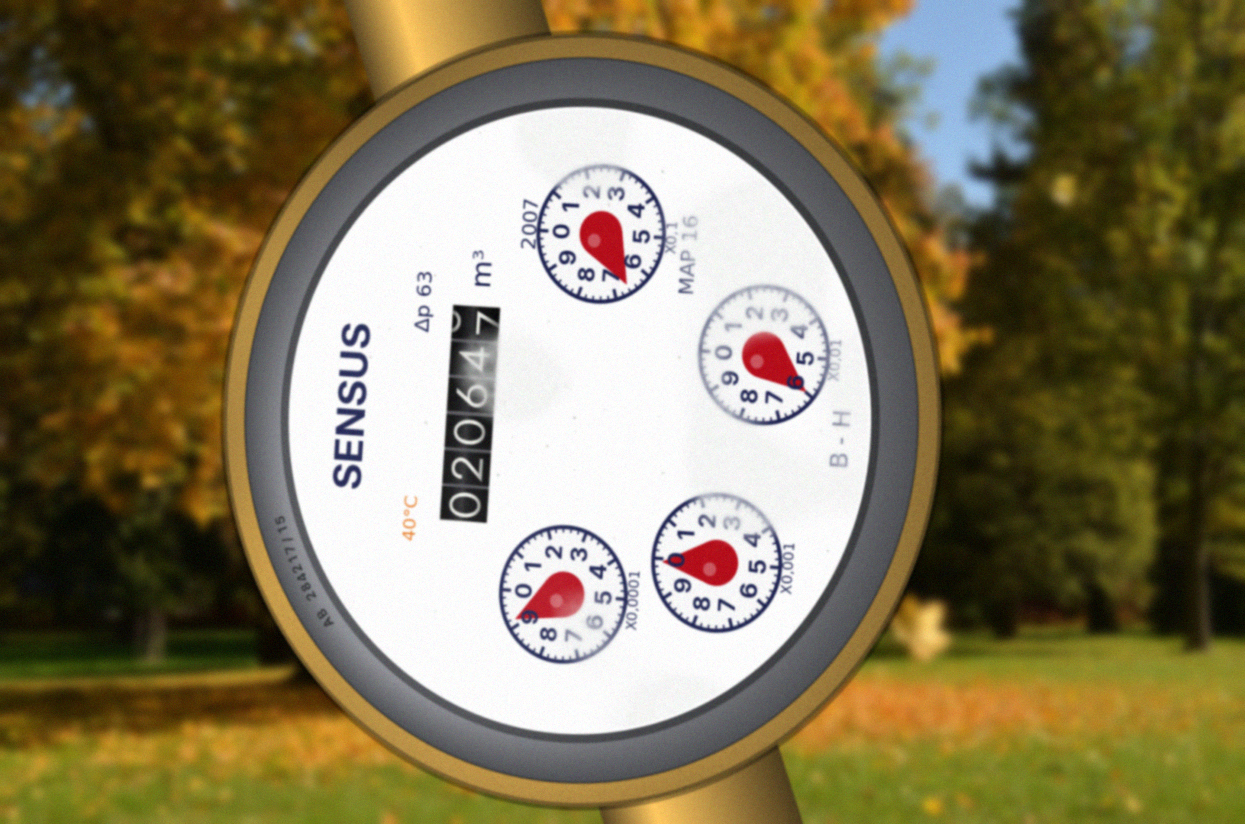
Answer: 20646.6599m³
